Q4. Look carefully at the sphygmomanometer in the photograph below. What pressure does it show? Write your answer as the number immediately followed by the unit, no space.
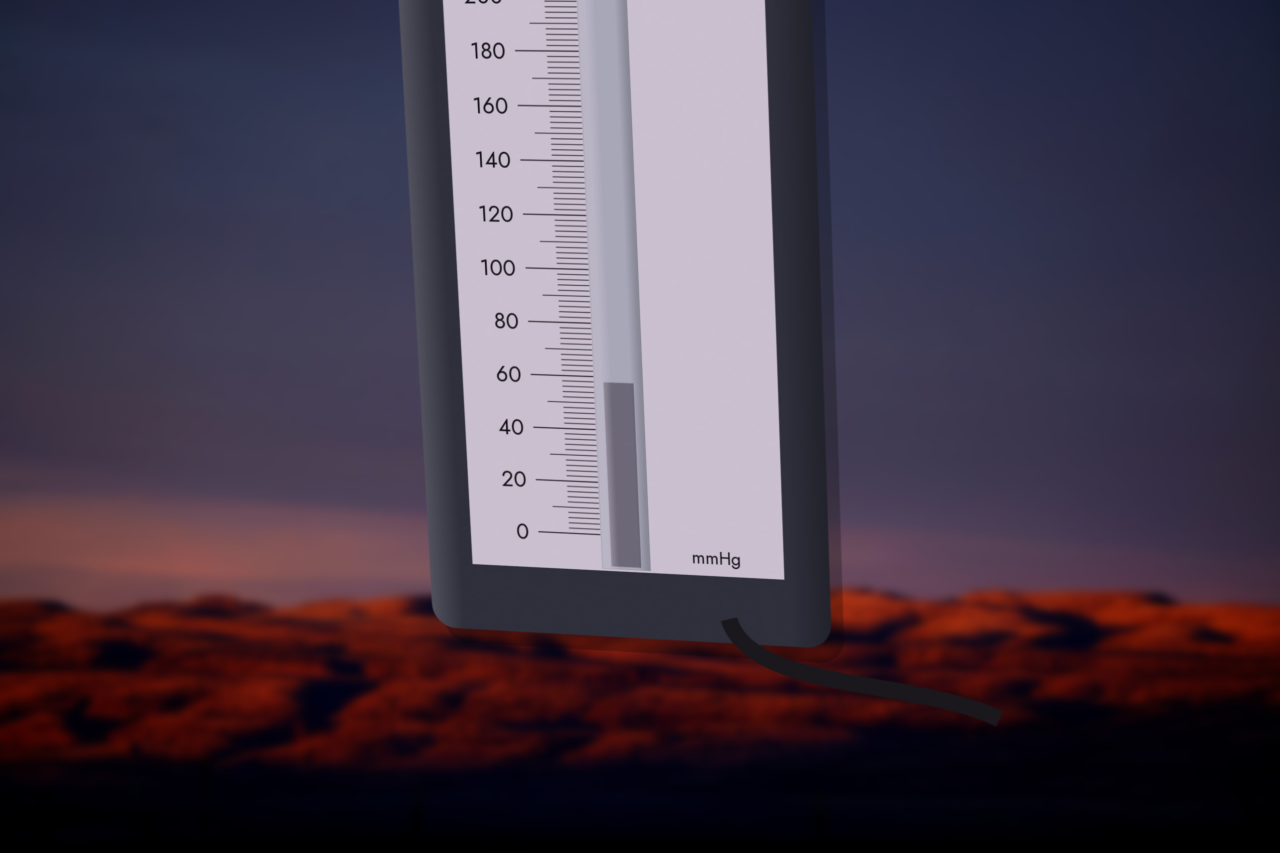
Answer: 58mmHg
